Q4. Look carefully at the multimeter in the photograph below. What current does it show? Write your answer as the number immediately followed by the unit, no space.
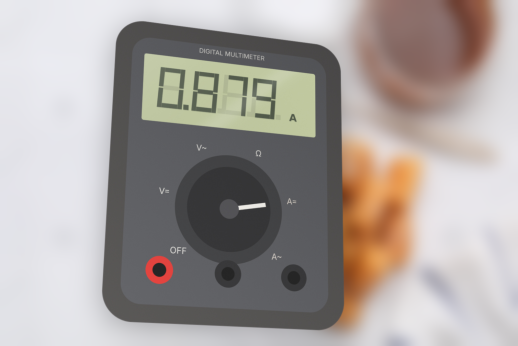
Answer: 0.879A
